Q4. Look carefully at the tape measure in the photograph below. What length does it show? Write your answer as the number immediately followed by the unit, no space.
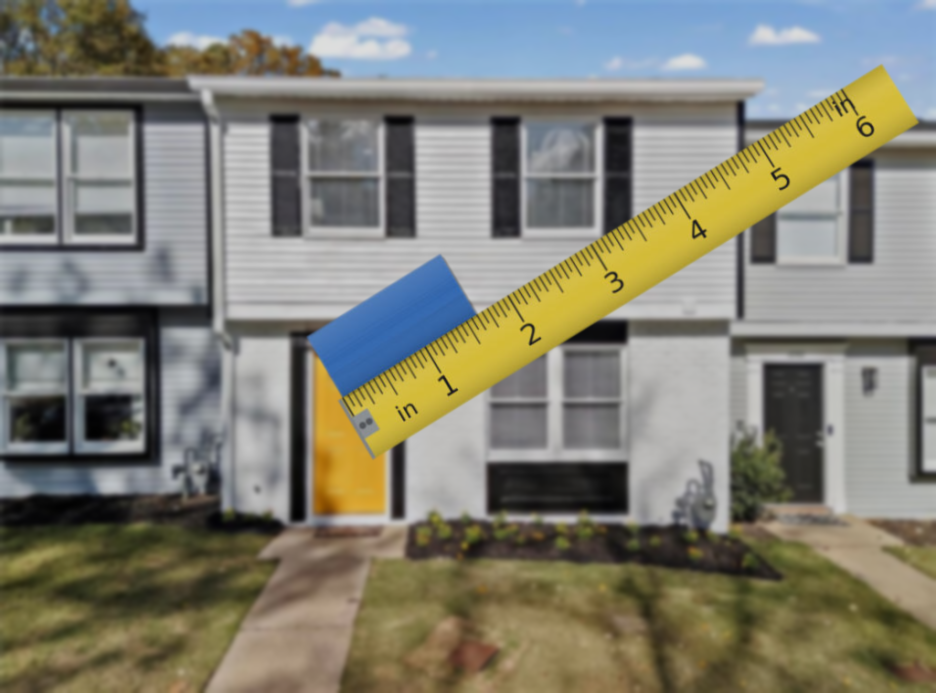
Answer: 1.625in
